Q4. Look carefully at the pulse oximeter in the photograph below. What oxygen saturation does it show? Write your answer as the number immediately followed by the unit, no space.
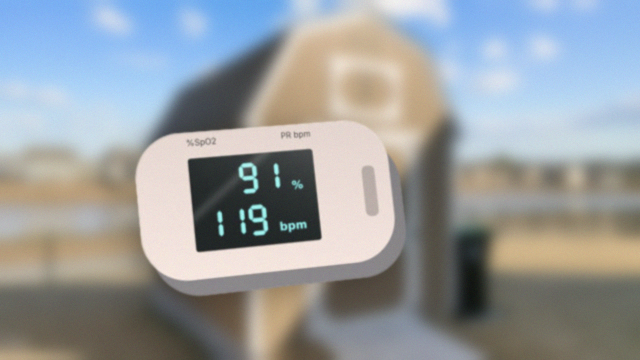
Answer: 91%
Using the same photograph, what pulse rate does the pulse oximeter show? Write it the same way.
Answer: 119bpm
